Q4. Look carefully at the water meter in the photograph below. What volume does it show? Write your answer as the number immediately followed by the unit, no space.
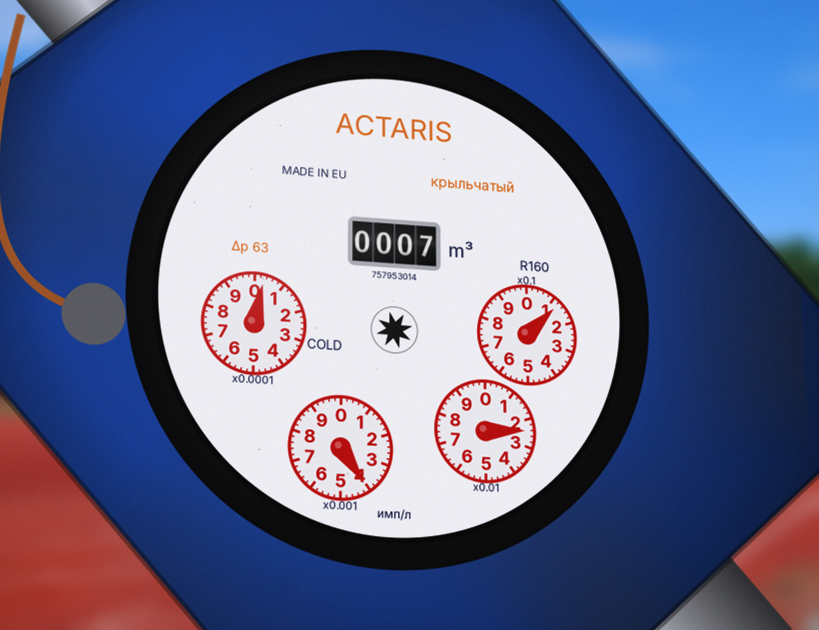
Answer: 7.1240m³
